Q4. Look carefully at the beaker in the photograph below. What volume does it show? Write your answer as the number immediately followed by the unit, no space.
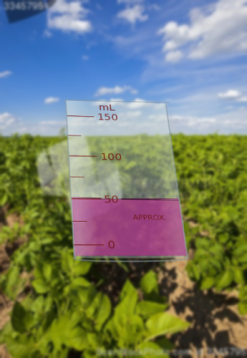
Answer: 50mL
